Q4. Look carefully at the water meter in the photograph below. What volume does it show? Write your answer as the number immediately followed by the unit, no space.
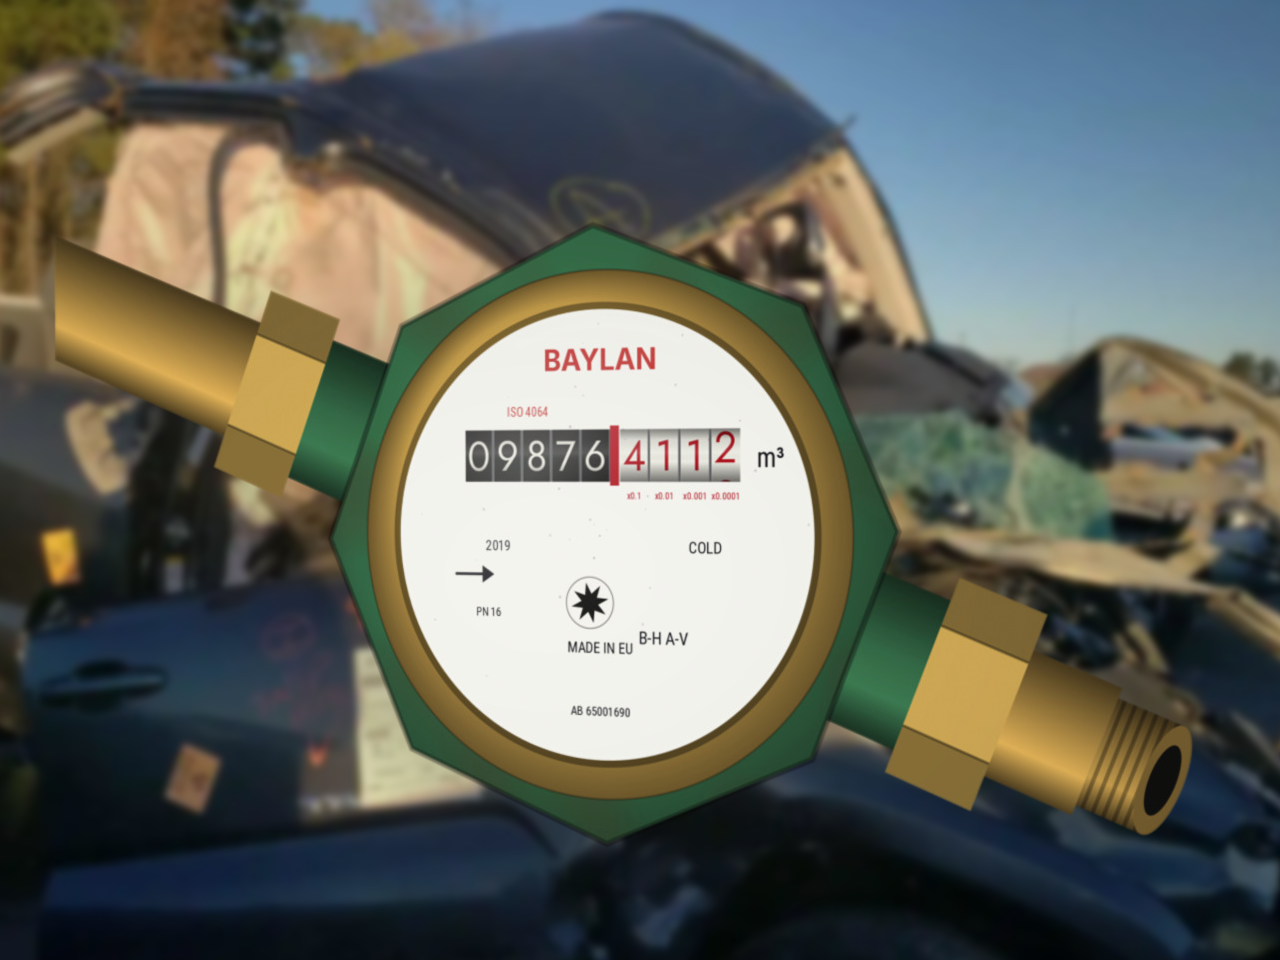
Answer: 9876.4112m³
